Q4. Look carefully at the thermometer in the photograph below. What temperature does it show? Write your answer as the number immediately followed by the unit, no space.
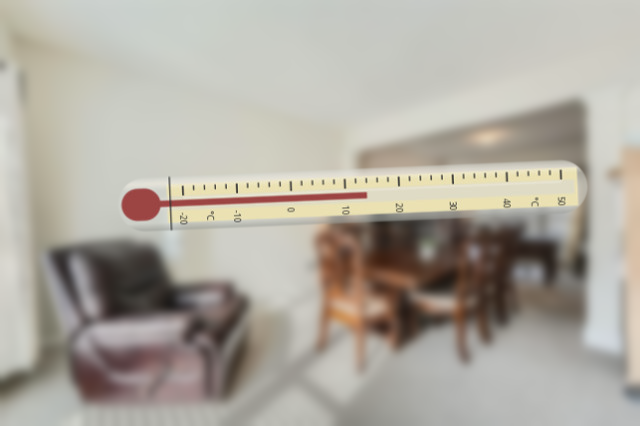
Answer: 14°C
